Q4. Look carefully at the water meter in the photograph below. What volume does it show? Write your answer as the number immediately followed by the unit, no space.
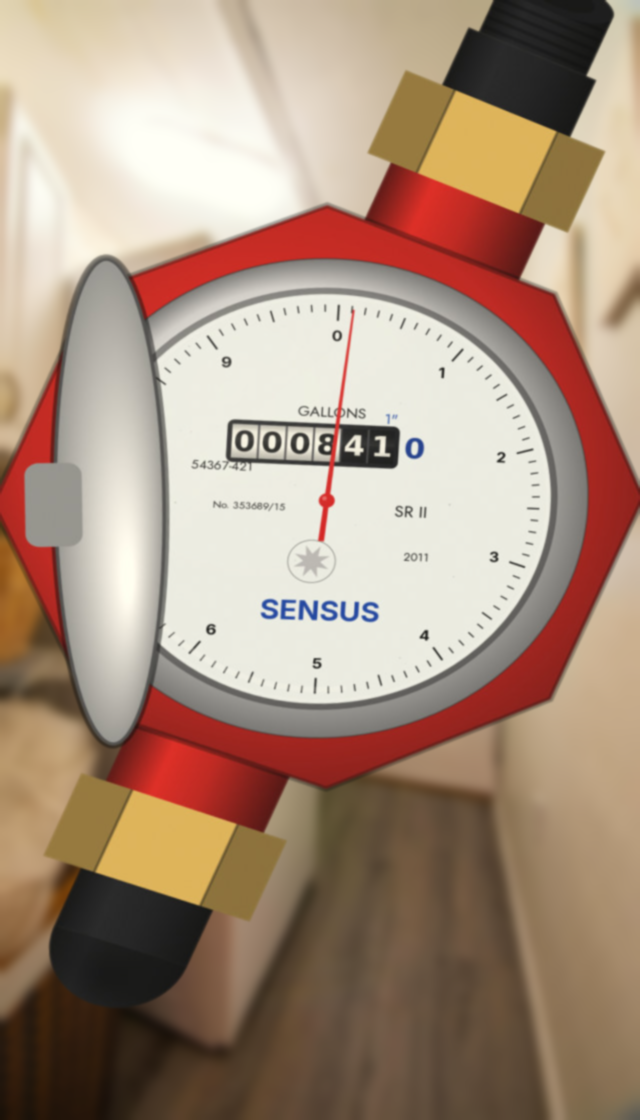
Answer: 8410.1gal
